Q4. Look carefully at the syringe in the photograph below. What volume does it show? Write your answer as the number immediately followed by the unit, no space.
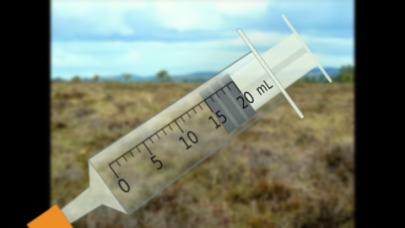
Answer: 15mL
